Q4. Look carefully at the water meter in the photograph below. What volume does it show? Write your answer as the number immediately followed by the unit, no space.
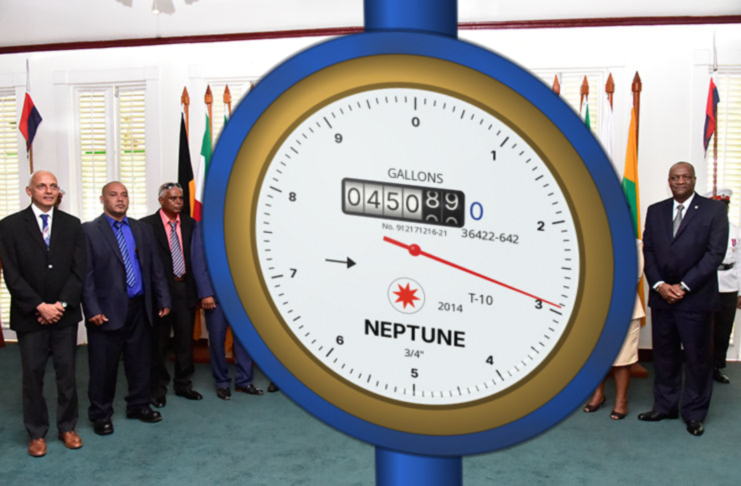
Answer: 450892.9gal
